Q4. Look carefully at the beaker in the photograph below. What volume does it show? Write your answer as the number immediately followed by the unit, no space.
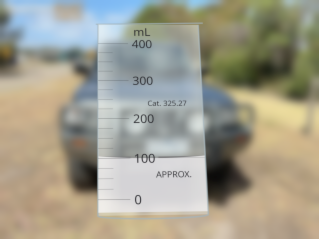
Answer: 100mL
